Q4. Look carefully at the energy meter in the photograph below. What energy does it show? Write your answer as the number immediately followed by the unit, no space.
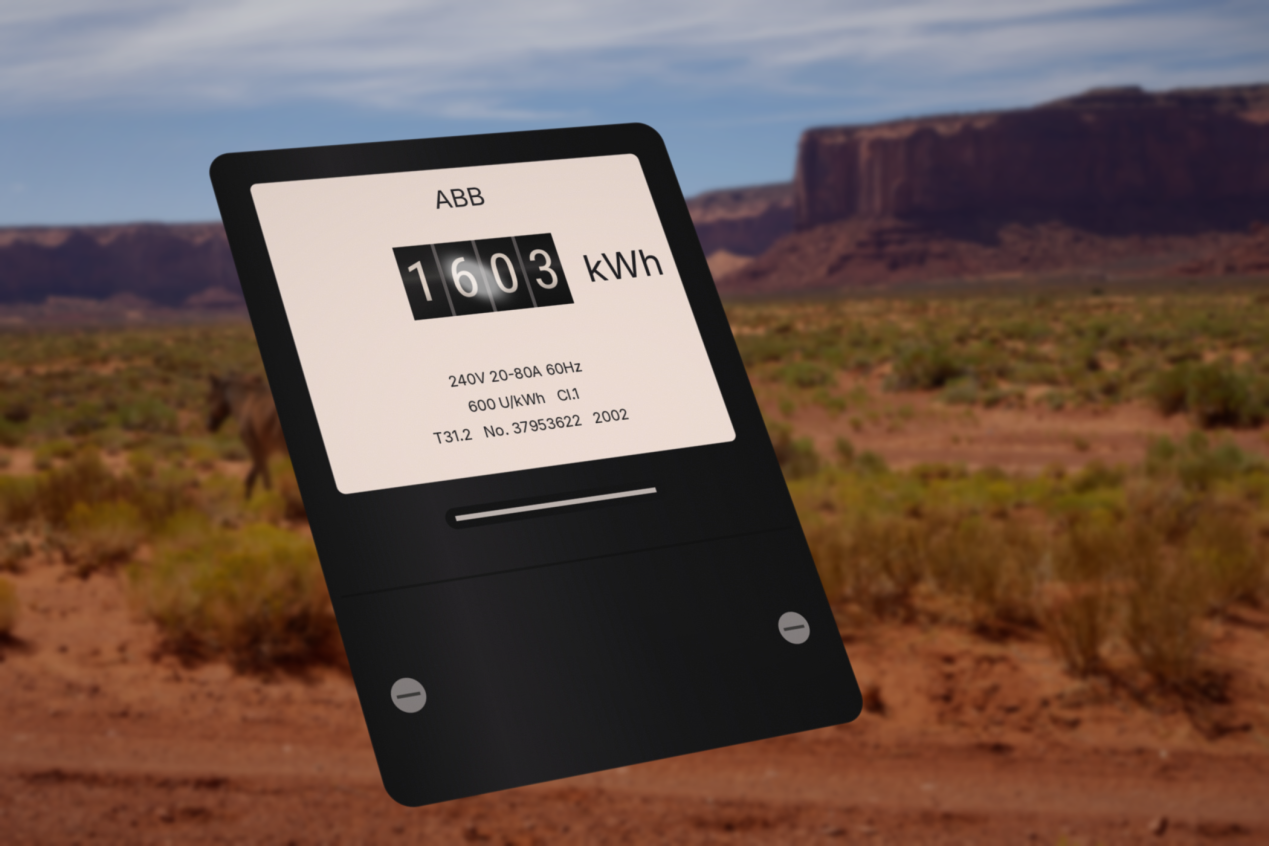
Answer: 1603kWh
